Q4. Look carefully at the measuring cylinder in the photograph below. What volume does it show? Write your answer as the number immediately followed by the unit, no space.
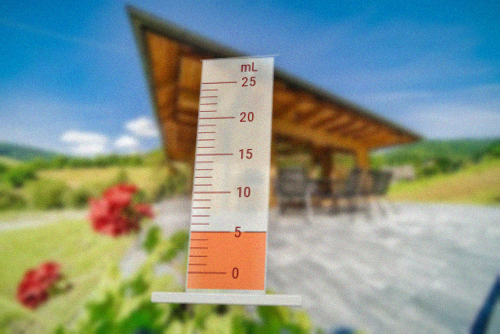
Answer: 5mL
